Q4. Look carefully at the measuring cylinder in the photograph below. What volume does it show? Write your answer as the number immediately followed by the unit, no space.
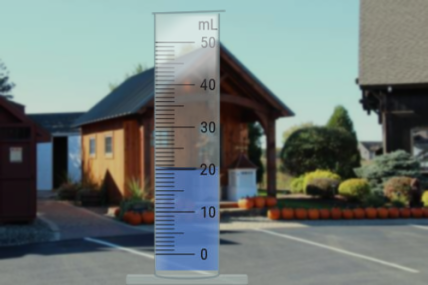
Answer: 20mL
